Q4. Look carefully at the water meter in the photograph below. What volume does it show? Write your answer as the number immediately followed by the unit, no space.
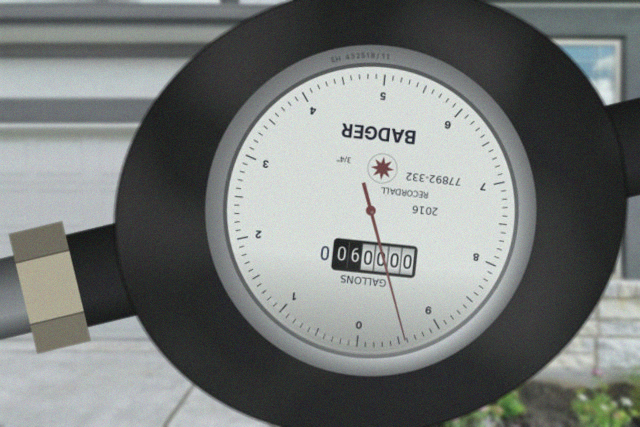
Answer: 899.4gal
